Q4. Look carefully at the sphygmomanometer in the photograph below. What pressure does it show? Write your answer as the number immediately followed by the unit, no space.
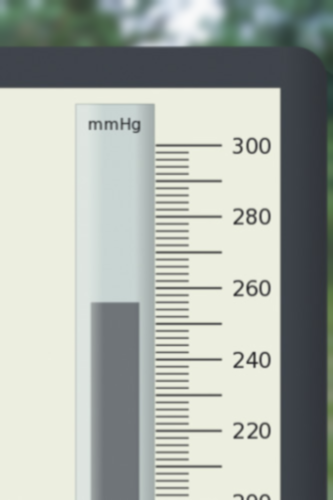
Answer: 256mmHg
